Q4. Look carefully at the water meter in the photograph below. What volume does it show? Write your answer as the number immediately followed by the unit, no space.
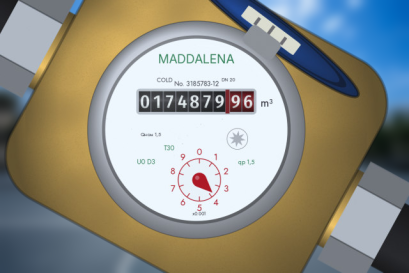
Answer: 174879.963m³
